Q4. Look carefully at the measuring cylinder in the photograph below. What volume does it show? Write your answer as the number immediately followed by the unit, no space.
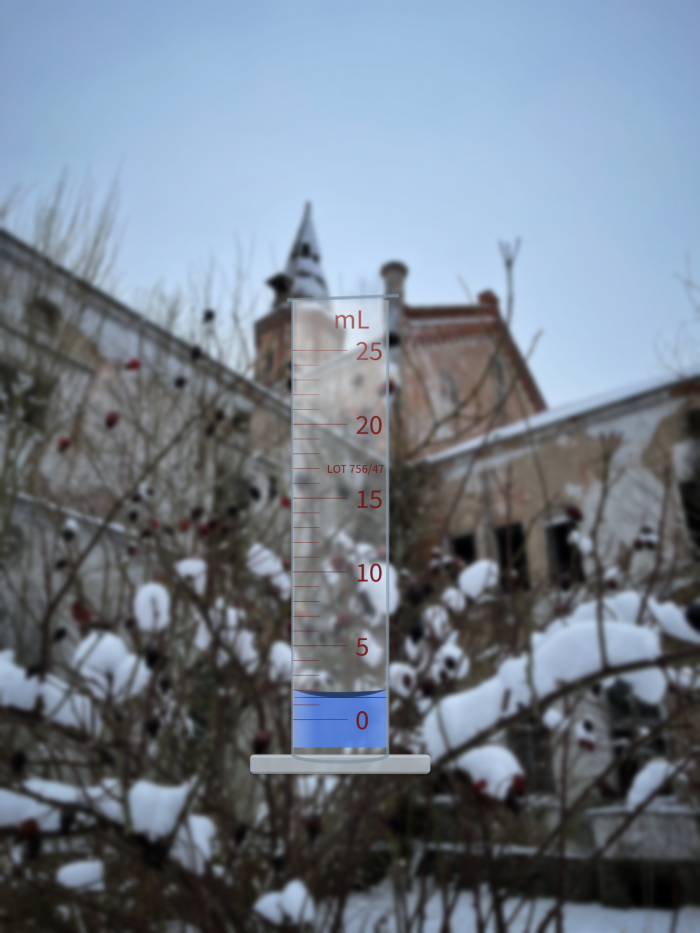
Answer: 1.5mL
